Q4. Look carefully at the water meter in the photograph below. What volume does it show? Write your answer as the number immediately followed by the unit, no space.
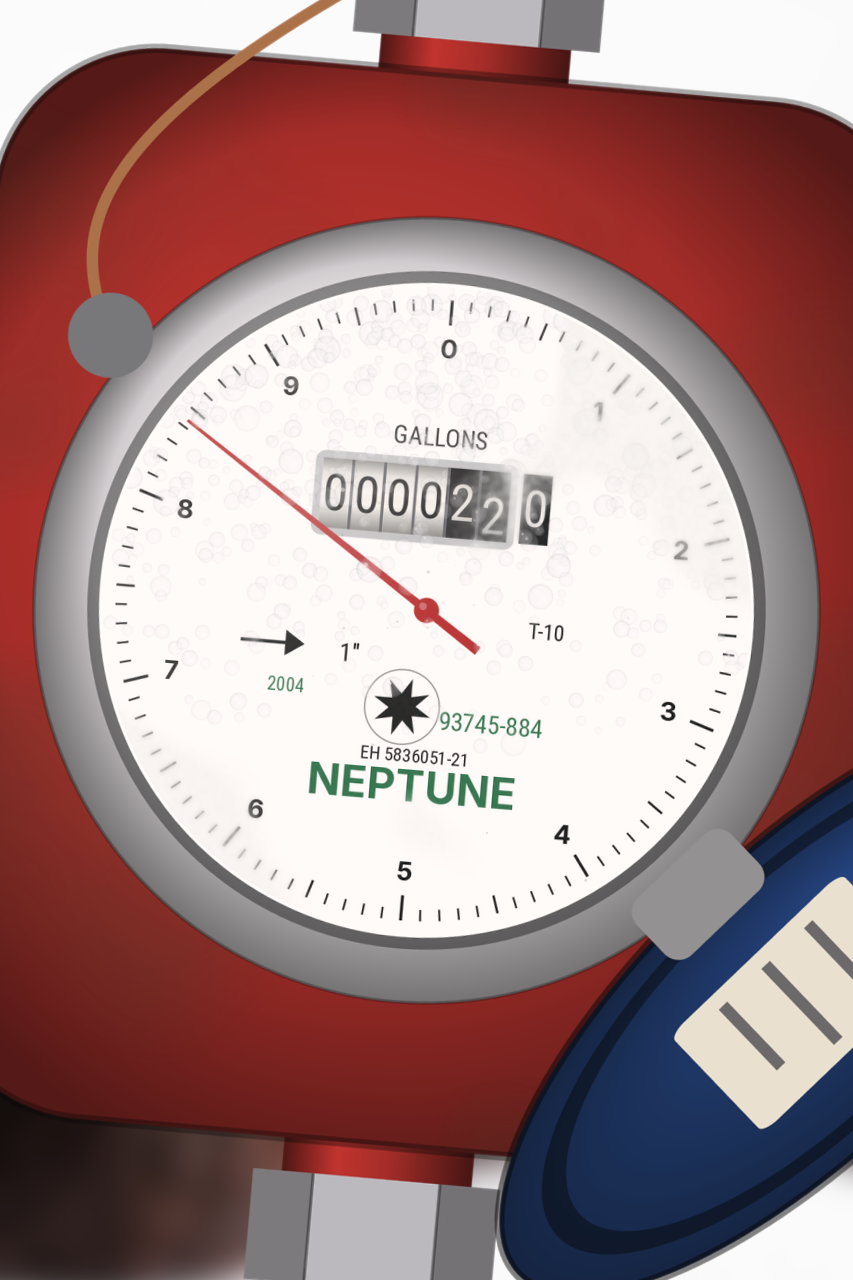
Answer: 218.4gal
